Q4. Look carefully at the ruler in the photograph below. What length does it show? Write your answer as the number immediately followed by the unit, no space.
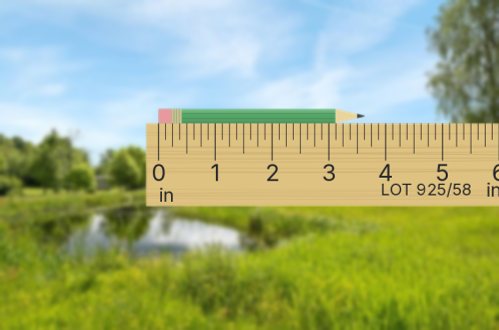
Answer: 3.625in
